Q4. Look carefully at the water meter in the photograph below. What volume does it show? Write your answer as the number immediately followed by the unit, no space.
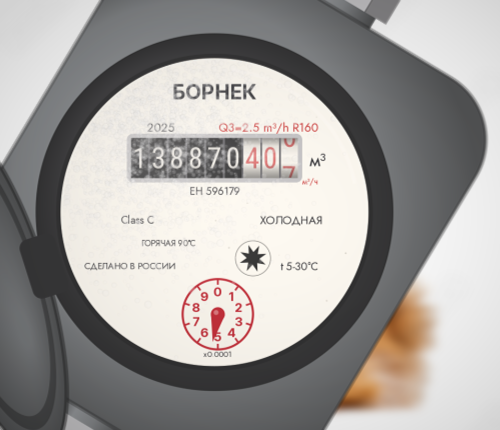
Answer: 138870.4065m³
